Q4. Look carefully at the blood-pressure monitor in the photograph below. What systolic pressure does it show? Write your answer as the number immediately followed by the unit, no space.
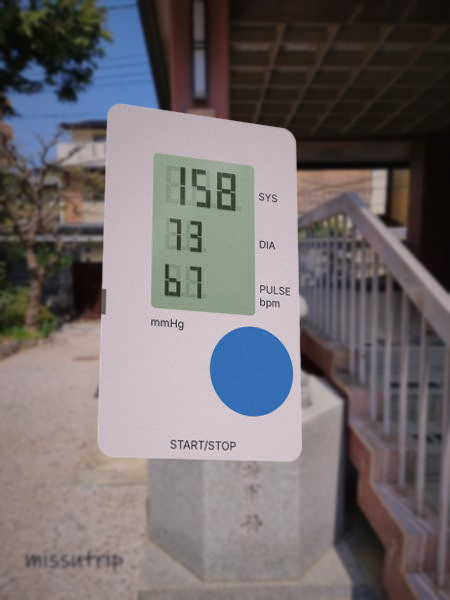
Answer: 158mmHg
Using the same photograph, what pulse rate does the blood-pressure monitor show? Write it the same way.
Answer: 67bpm
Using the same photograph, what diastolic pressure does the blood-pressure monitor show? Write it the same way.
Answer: 73mmHg
